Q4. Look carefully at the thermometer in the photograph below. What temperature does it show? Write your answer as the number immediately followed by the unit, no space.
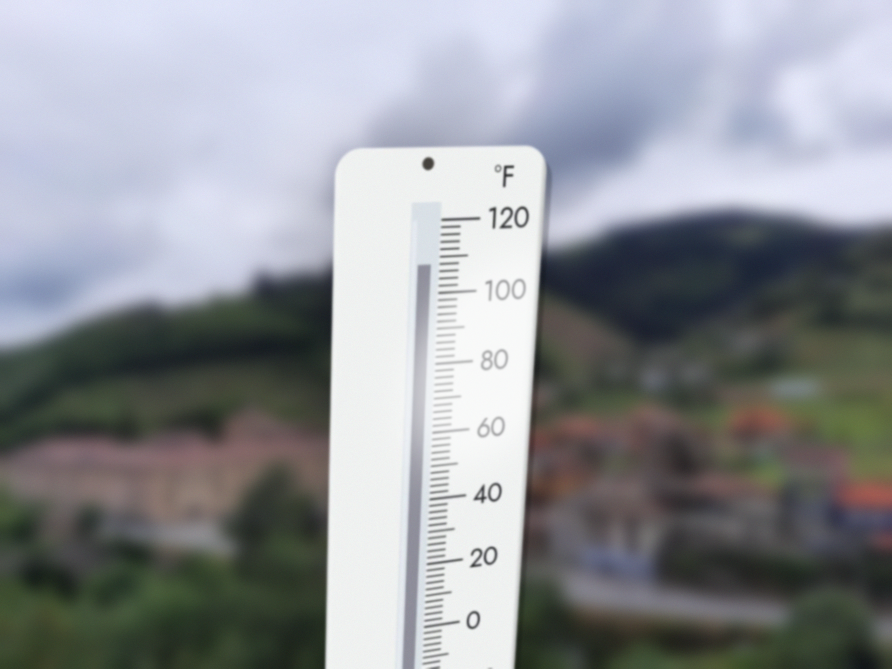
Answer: 108°F
